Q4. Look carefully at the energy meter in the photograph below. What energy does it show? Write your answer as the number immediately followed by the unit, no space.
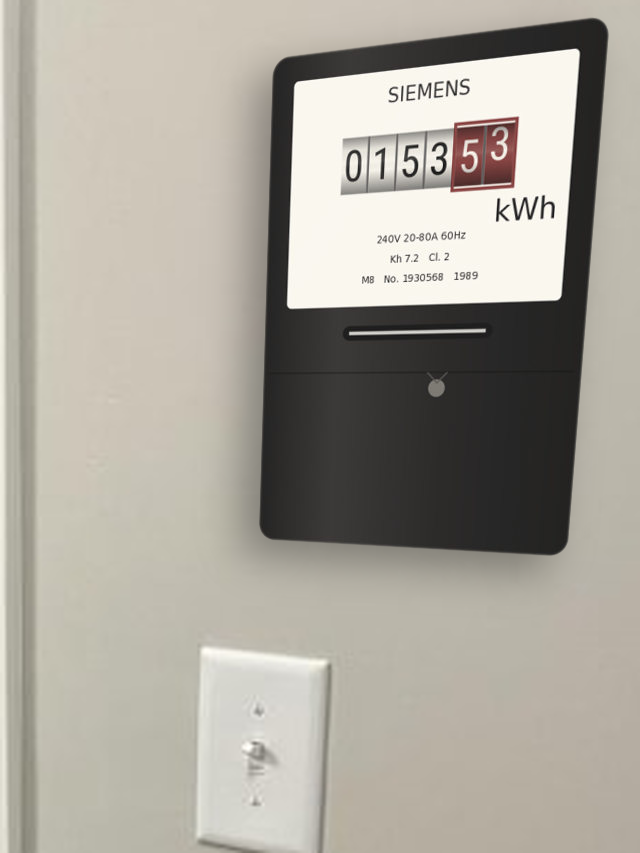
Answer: 153.53kWh
